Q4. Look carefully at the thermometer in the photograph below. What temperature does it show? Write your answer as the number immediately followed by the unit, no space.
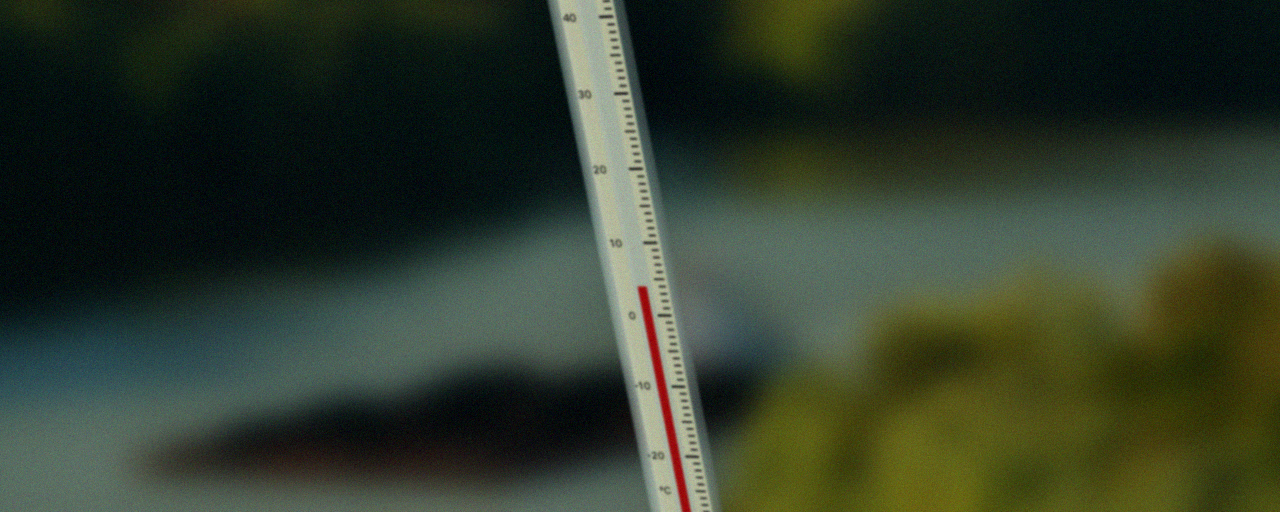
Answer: 4°C
